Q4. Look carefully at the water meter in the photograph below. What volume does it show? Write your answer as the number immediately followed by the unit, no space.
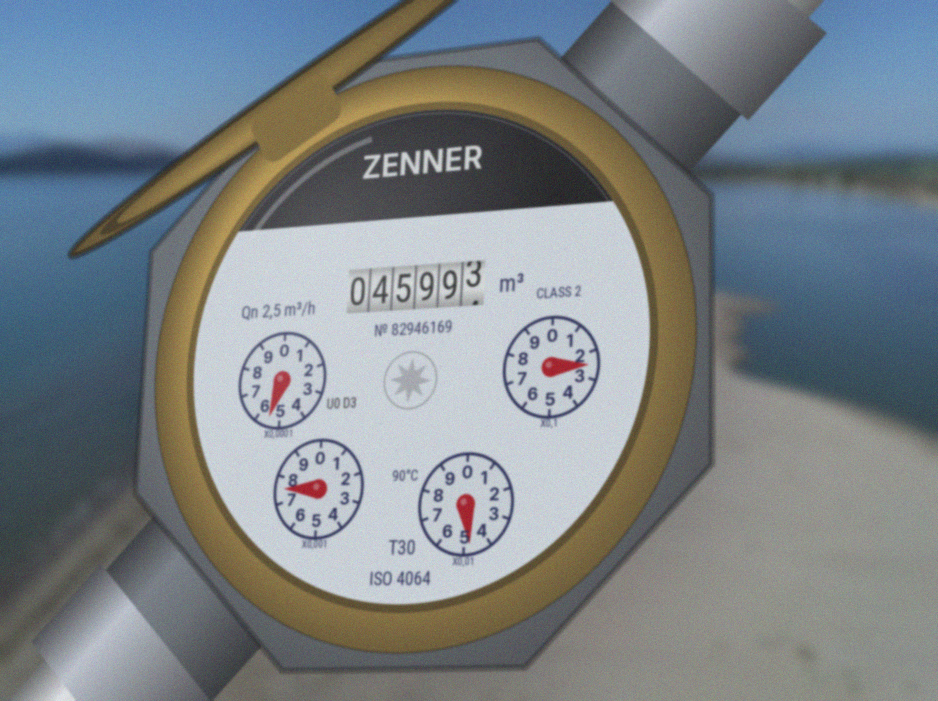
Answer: 45993.2475m³
